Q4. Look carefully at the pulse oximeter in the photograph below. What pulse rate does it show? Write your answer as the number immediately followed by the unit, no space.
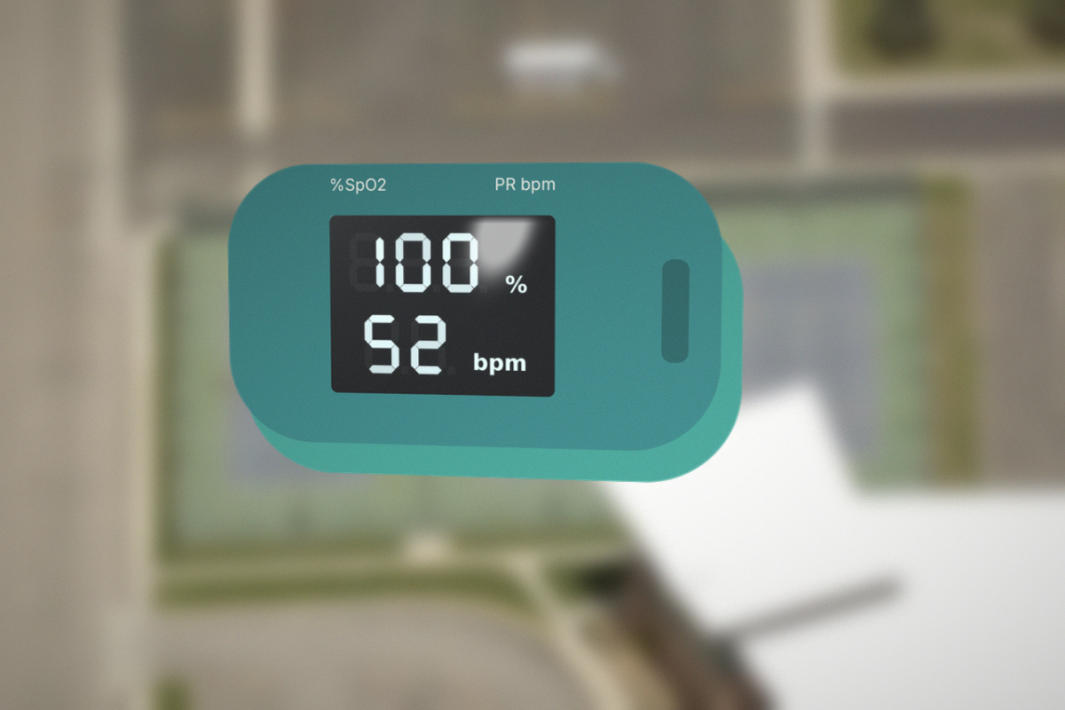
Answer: 52bpm
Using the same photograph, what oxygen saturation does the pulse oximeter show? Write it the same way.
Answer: 100%
